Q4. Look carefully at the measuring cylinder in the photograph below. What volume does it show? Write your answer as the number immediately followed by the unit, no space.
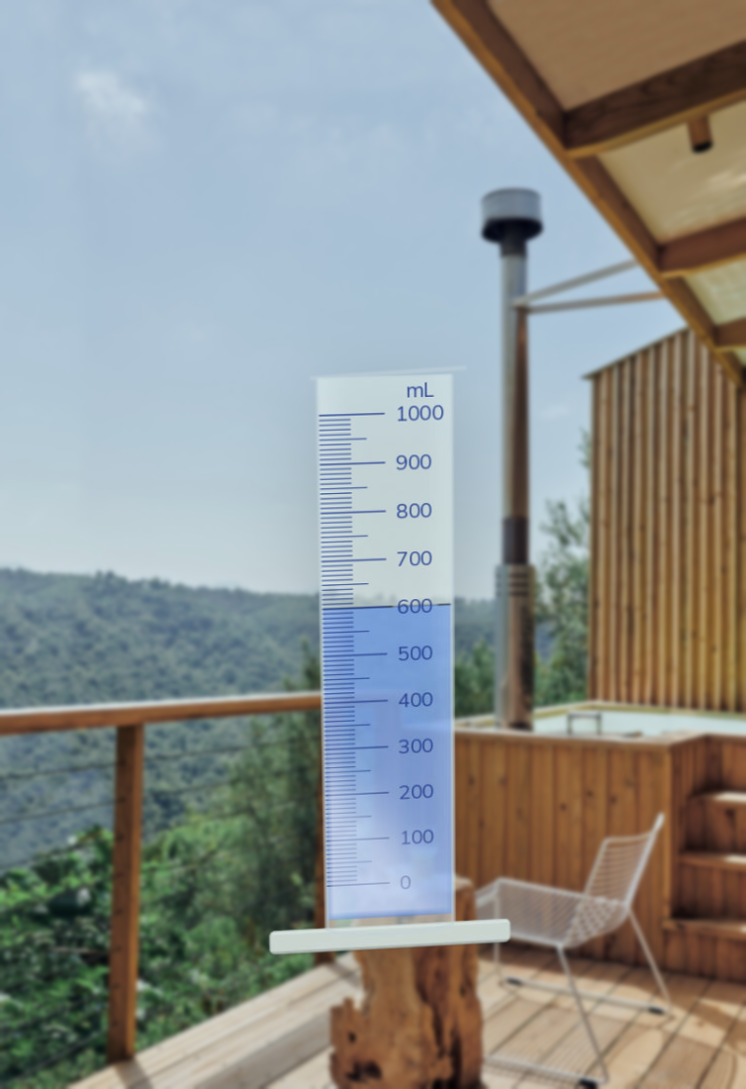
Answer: 600mL
